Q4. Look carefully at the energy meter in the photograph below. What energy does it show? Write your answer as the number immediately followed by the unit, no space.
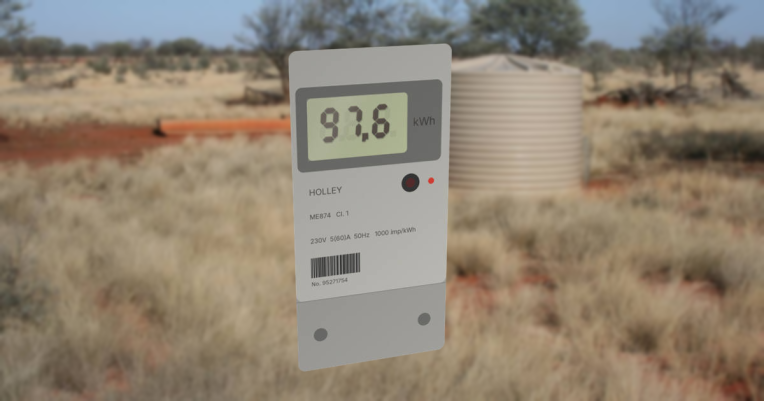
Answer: 97.6kWh
